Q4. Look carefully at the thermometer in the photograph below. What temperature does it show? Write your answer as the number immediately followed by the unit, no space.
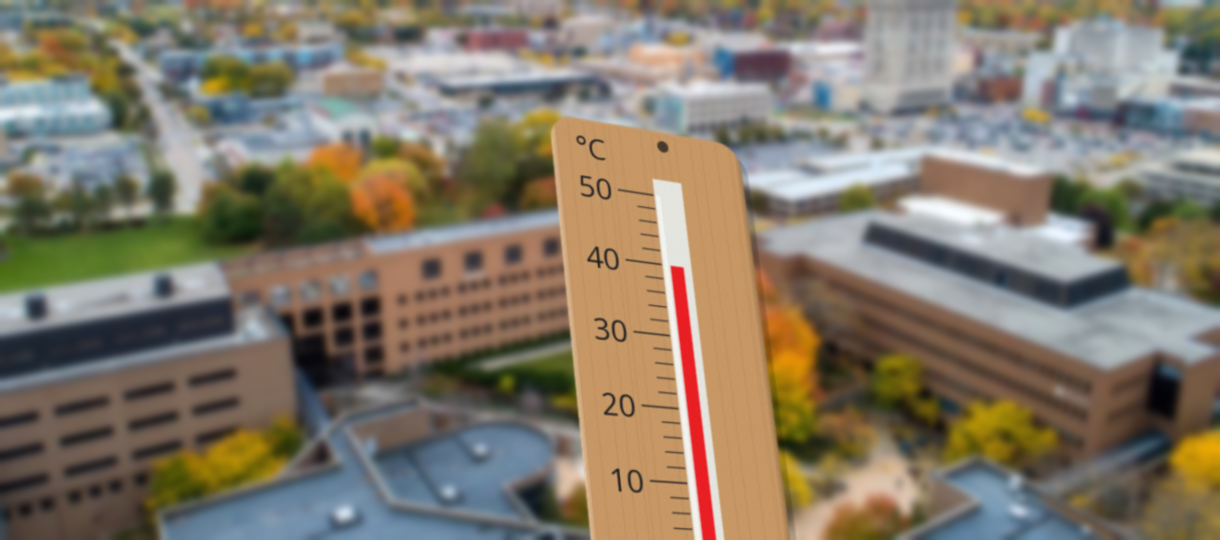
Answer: 40°C
